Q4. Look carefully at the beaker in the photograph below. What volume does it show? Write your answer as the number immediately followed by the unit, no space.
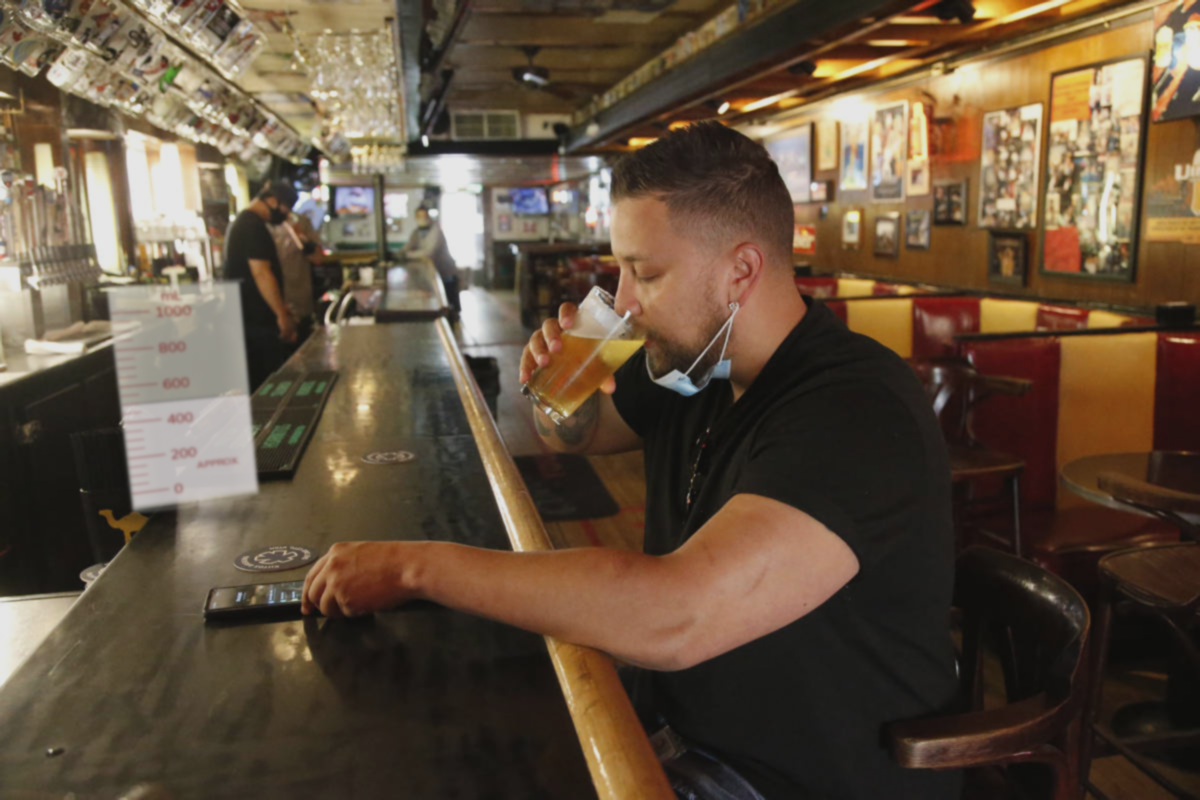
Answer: 500mL
